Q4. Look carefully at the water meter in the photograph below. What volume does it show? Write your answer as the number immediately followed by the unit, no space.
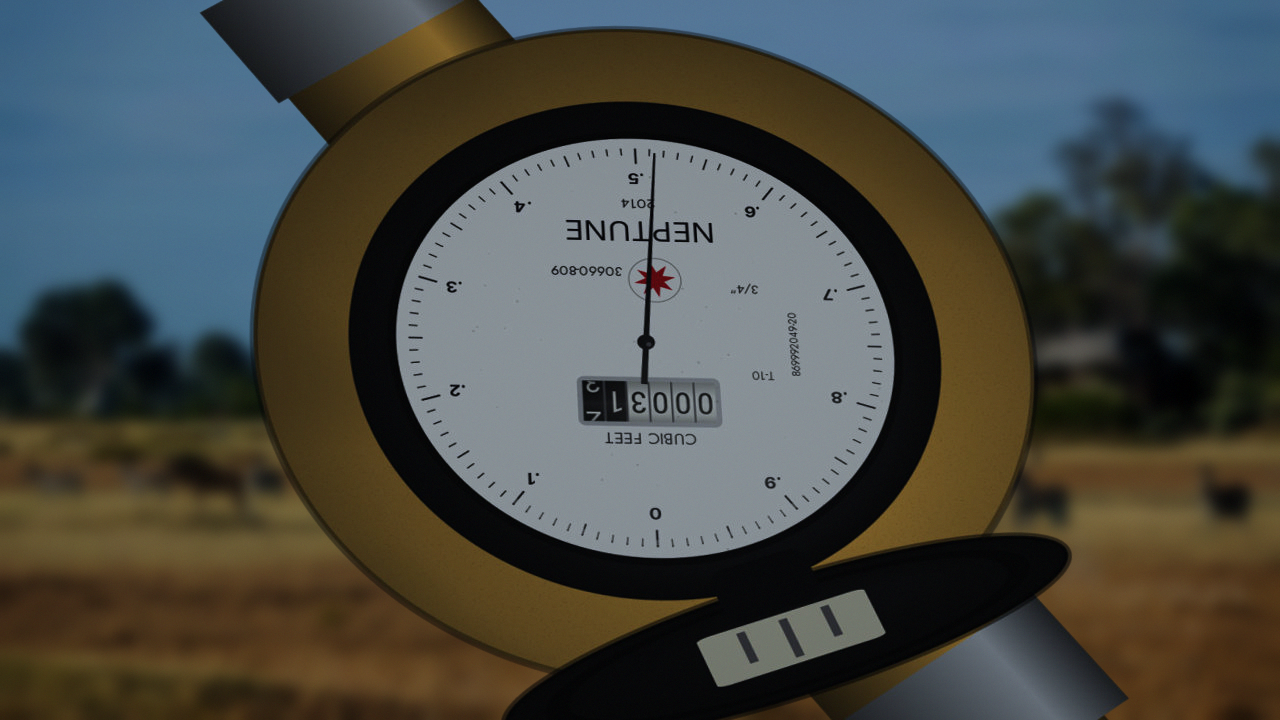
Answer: 312.51ft³
